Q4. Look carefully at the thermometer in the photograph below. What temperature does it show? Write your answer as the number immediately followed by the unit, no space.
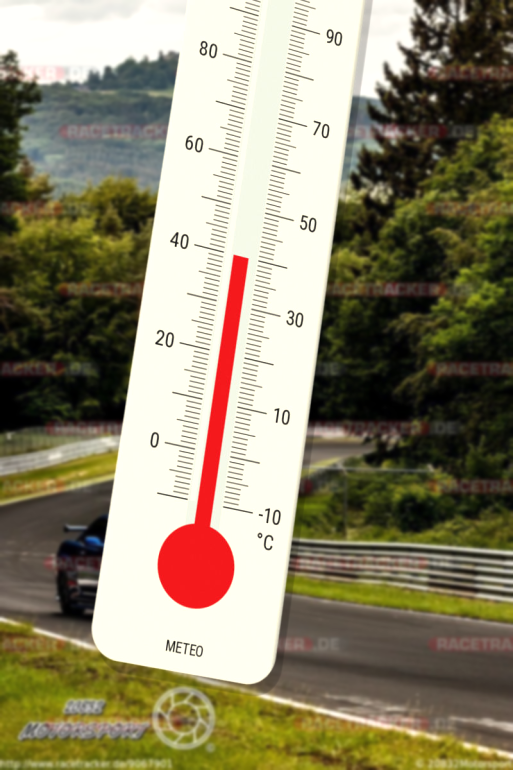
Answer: 40°C
